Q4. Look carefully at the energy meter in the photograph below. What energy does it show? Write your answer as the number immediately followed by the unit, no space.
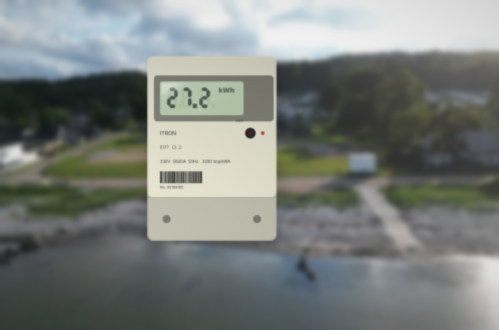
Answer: 27.2kWh
